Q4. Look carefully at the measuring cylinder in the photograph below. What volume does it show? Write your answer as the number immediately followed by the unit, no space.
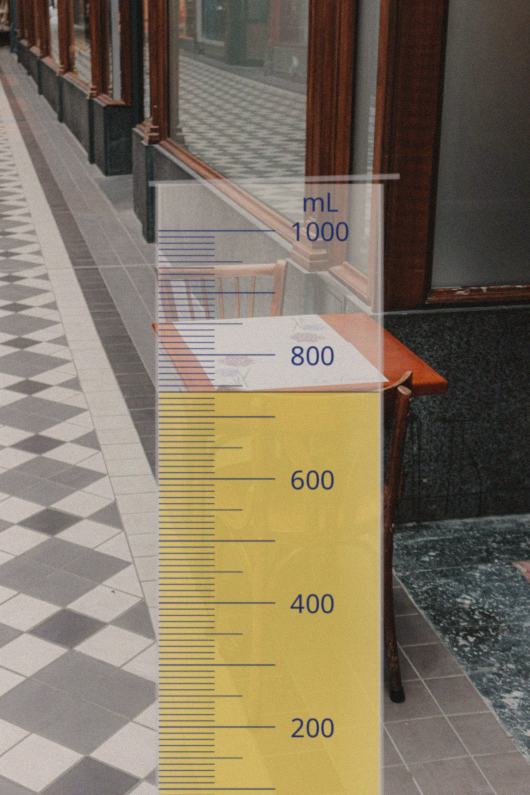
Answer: 740mL
